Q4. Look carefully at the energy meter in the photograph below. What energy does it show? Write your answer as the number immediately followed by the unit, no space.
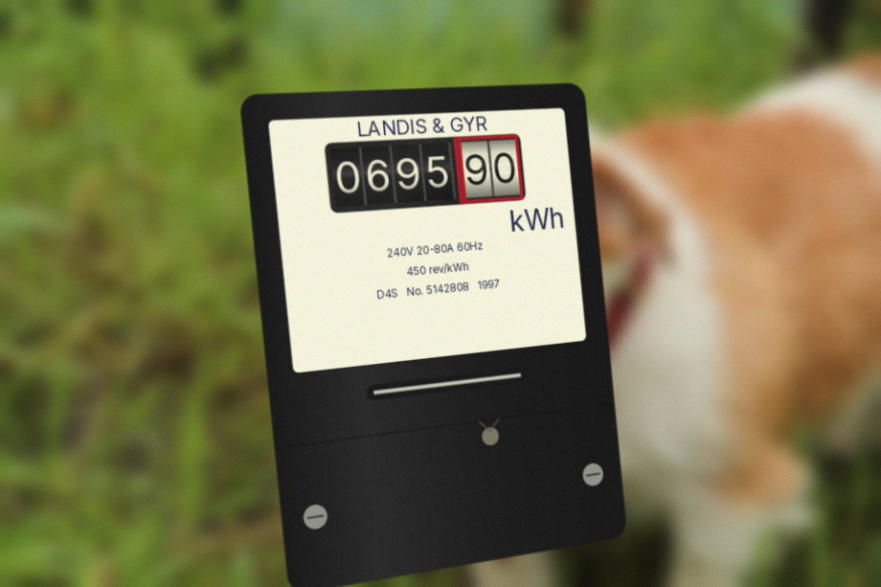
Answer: 695.90kWh
